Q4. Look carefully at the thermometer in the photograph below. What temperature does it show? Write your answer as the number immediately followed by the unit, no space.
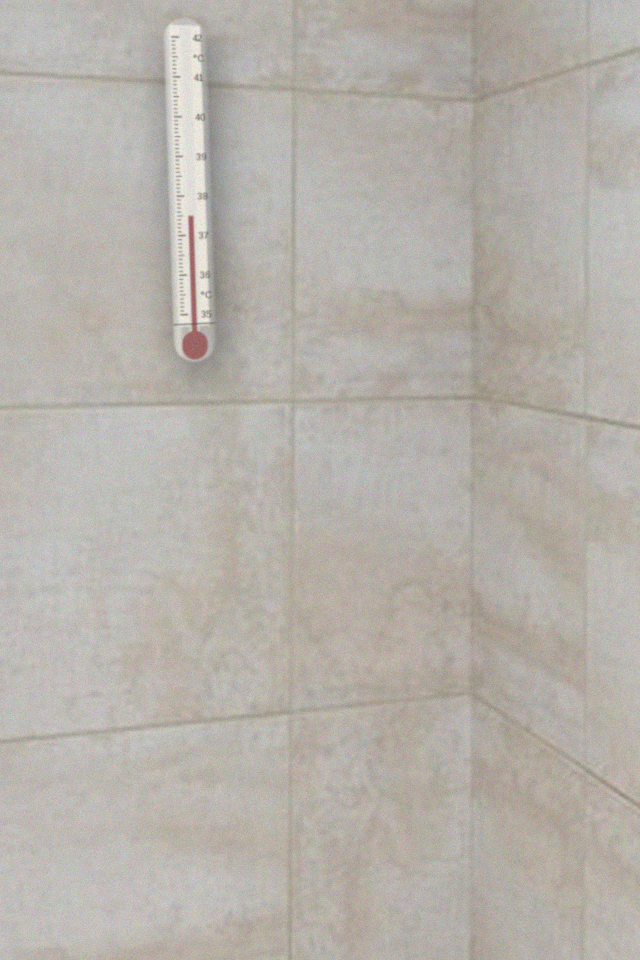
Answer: 37.5°C
